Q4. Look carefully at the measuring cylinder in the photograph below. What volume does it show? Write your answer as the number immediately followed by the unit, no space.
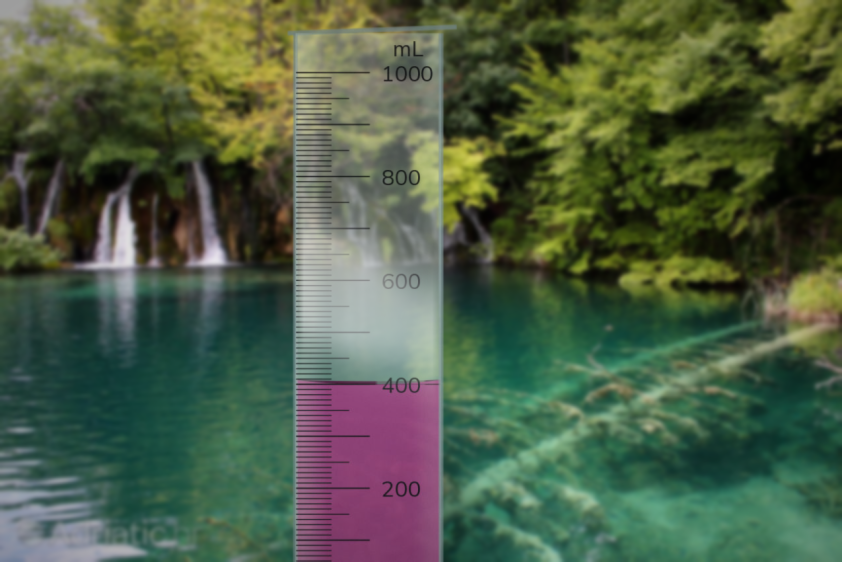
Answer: 400mL
